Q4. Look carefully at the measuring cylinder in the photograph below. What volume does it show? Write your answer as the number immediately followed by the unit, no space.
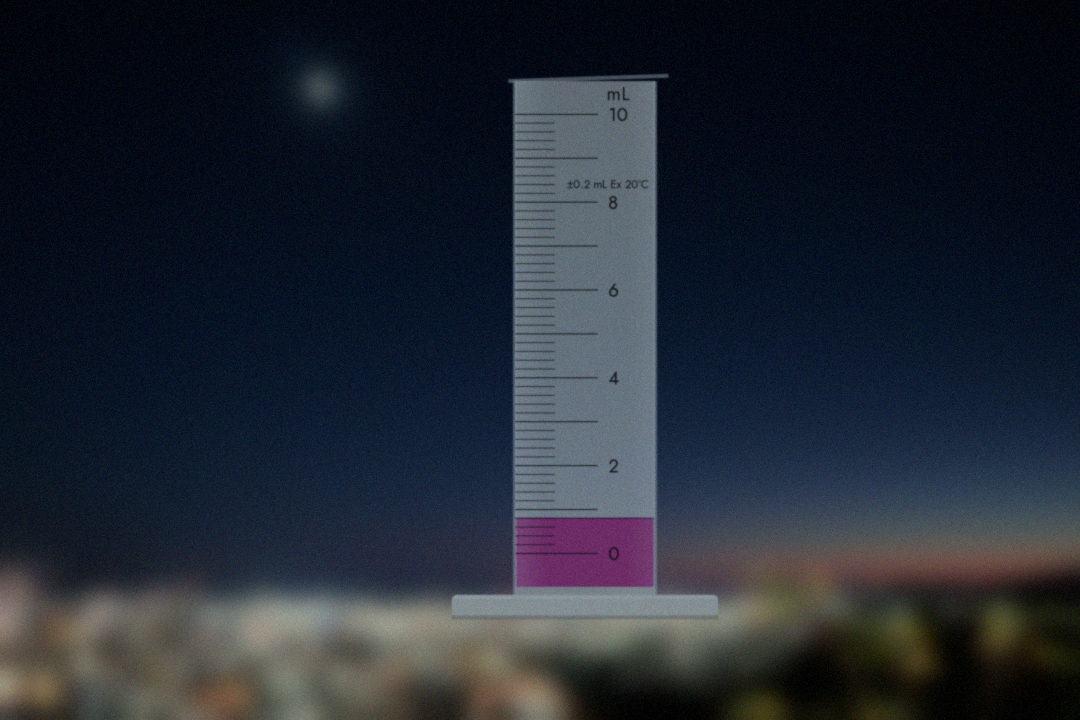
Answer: 0.8mL
